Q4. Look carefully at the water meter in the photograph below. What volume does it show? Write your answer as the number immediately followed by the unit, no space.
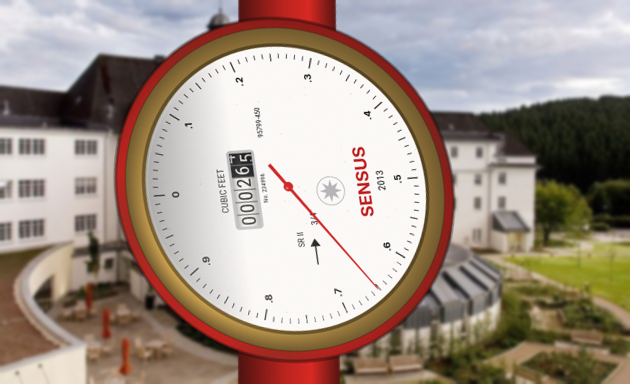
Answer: 264.65ft³
